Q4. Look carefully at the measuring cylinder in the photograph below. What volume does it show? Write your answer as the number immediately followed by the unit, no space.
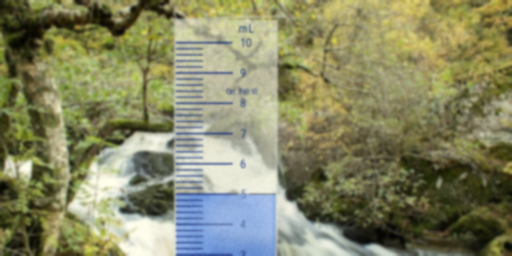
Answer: 5mL
